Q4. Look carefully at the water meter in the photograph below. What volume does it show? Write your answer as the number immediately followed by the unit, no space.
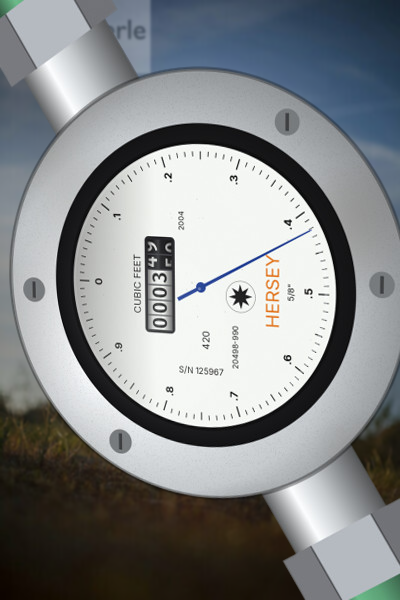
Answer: 349.42ft³
